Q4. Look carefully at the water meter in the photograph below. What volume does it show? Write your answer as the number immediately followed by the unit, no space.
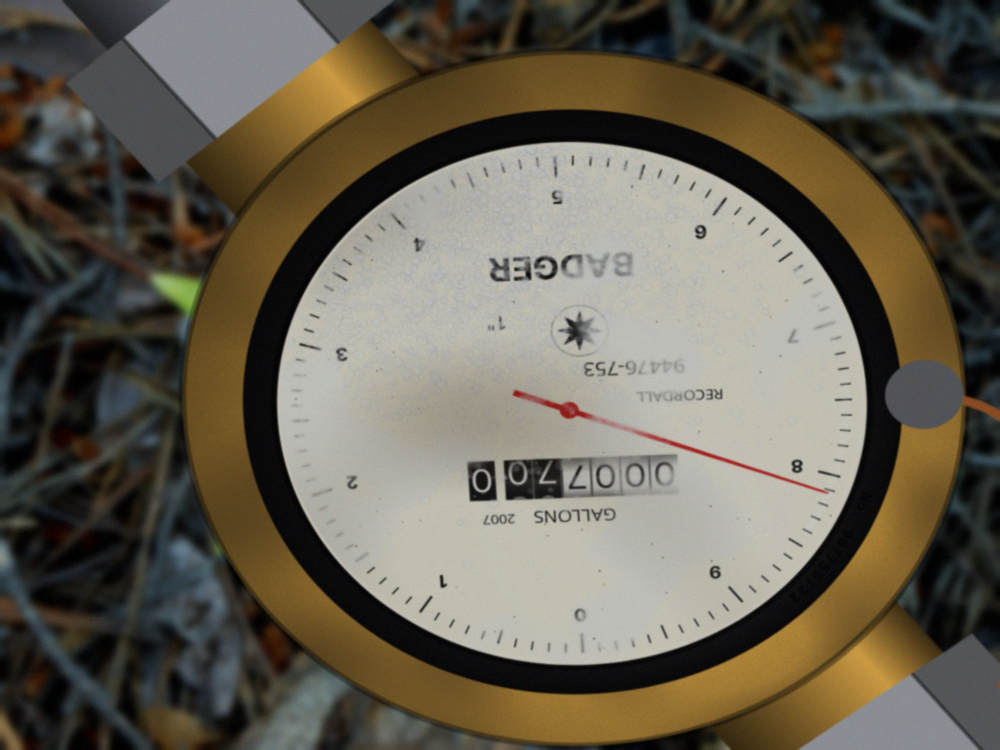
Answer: 7698.1gal
